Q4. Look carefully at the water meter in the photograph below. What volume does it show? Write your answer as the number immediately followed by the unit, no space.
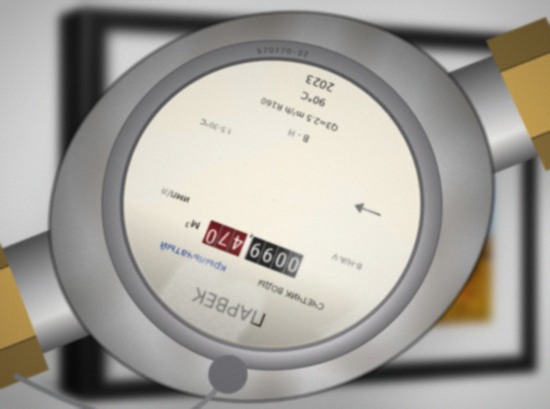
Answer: 99.470m³
